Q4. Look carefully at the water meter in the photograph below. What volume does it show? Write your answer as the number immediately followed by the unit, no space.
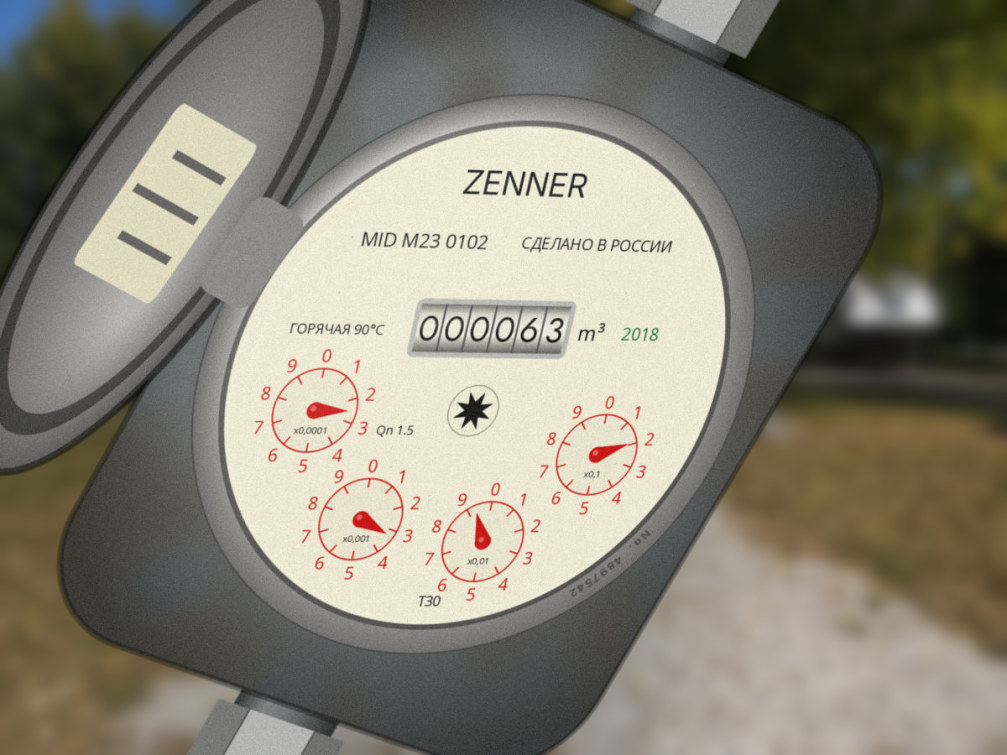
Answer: 63.1932m³
